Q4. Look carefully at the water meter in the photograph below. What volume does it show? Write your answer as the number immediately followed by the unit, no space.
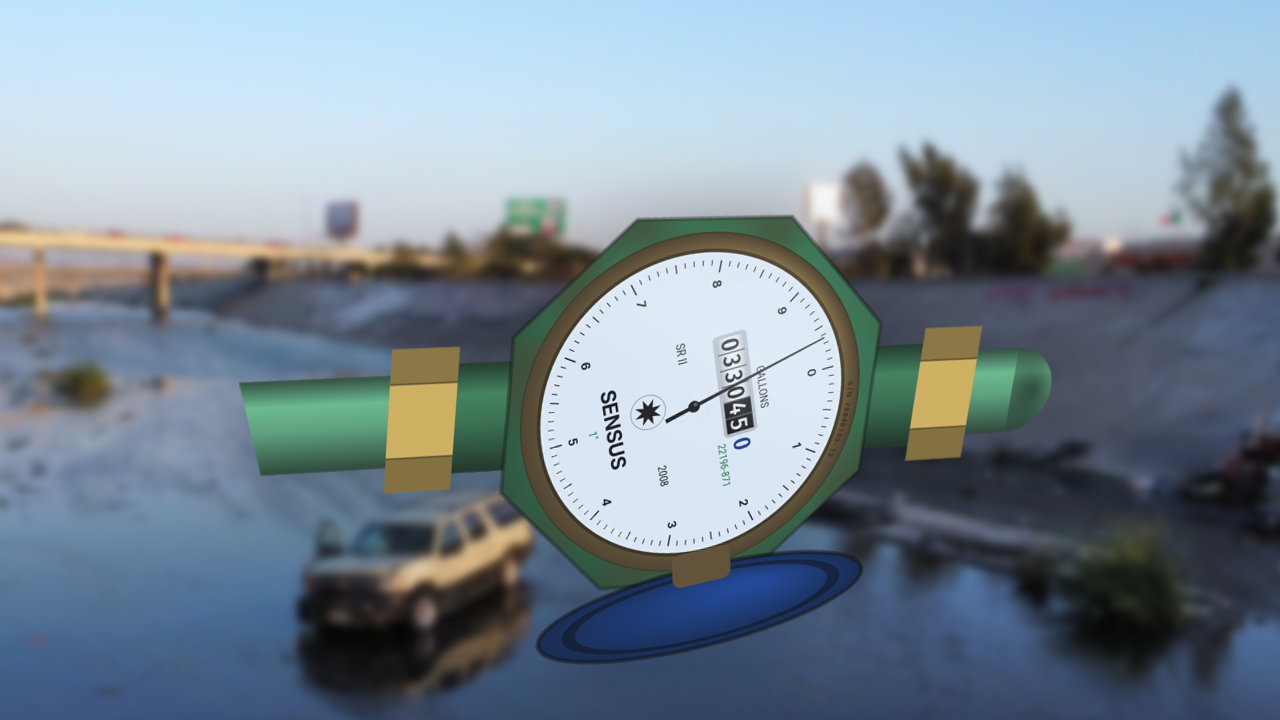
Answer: 330449.6gal
